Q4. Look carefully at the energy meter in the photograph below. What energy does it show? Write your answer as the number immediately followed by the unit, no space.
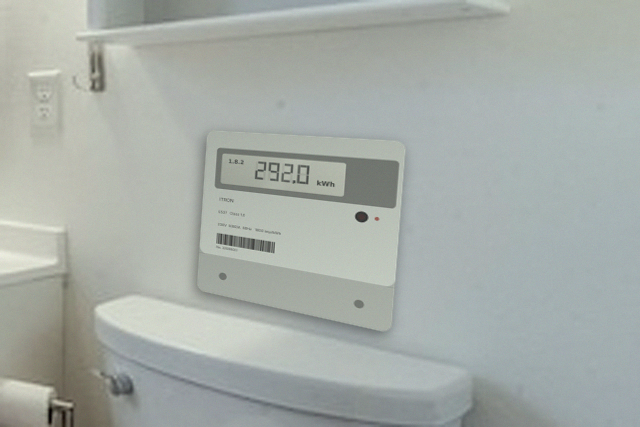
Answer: 292.0kWh
